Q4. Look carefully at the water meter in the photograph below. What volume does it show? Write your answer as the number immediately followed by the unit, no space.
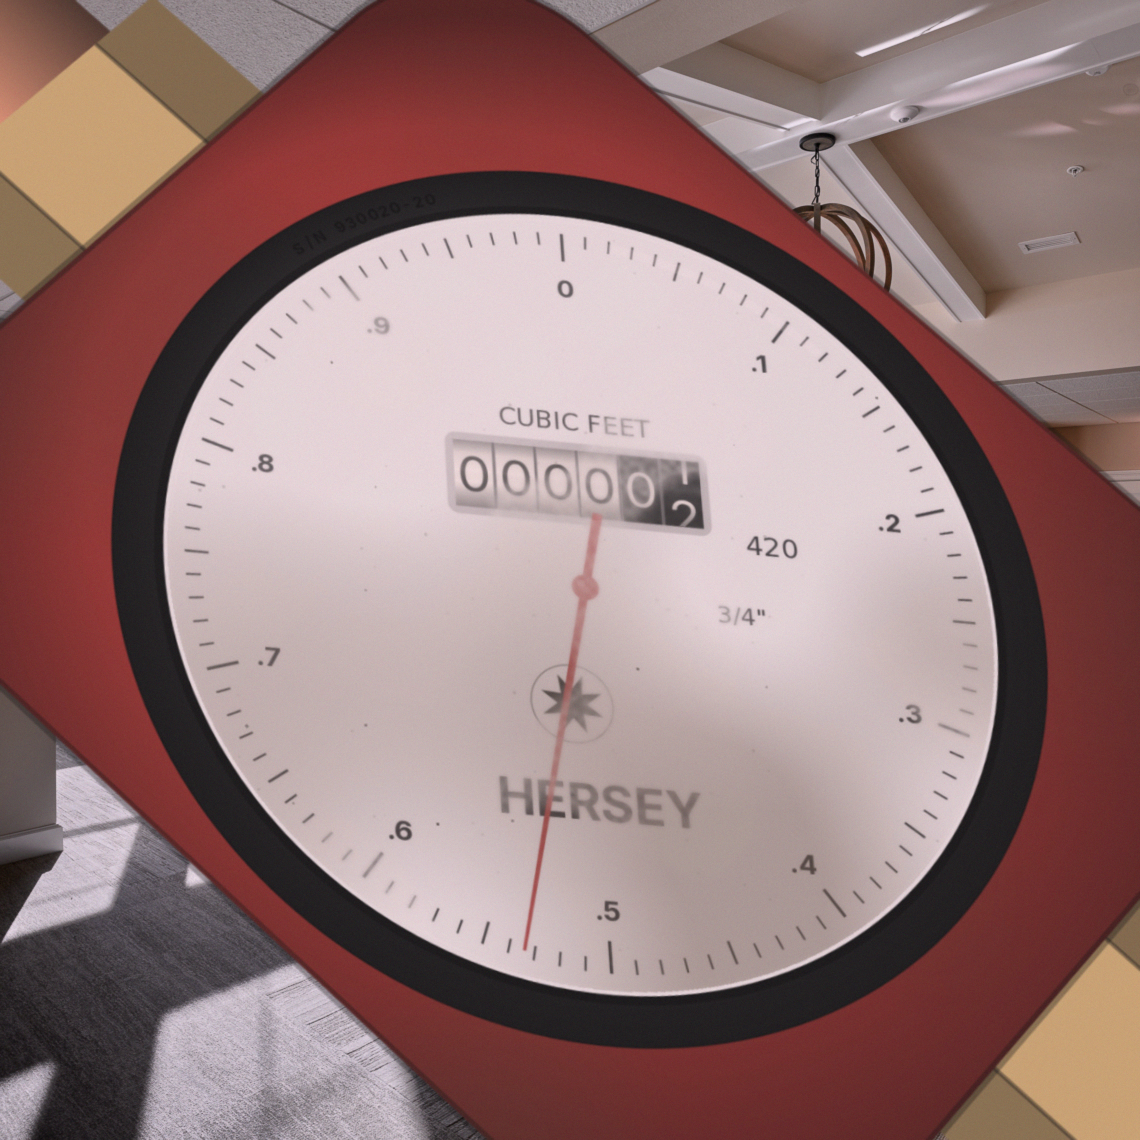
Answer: 1.53ft³
